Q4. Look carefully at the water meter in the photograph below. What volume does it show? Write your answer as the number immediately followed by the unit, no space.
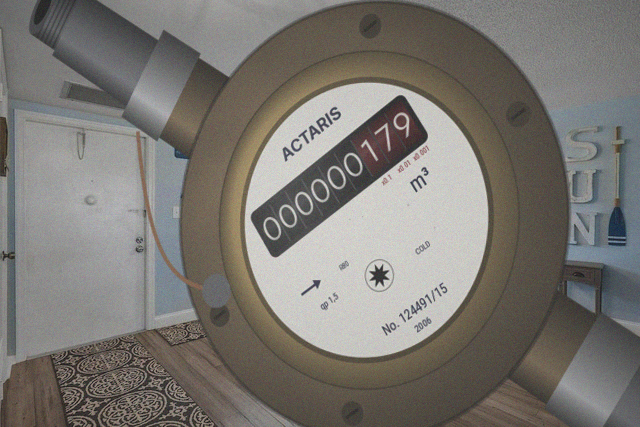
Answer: 0.179m³
